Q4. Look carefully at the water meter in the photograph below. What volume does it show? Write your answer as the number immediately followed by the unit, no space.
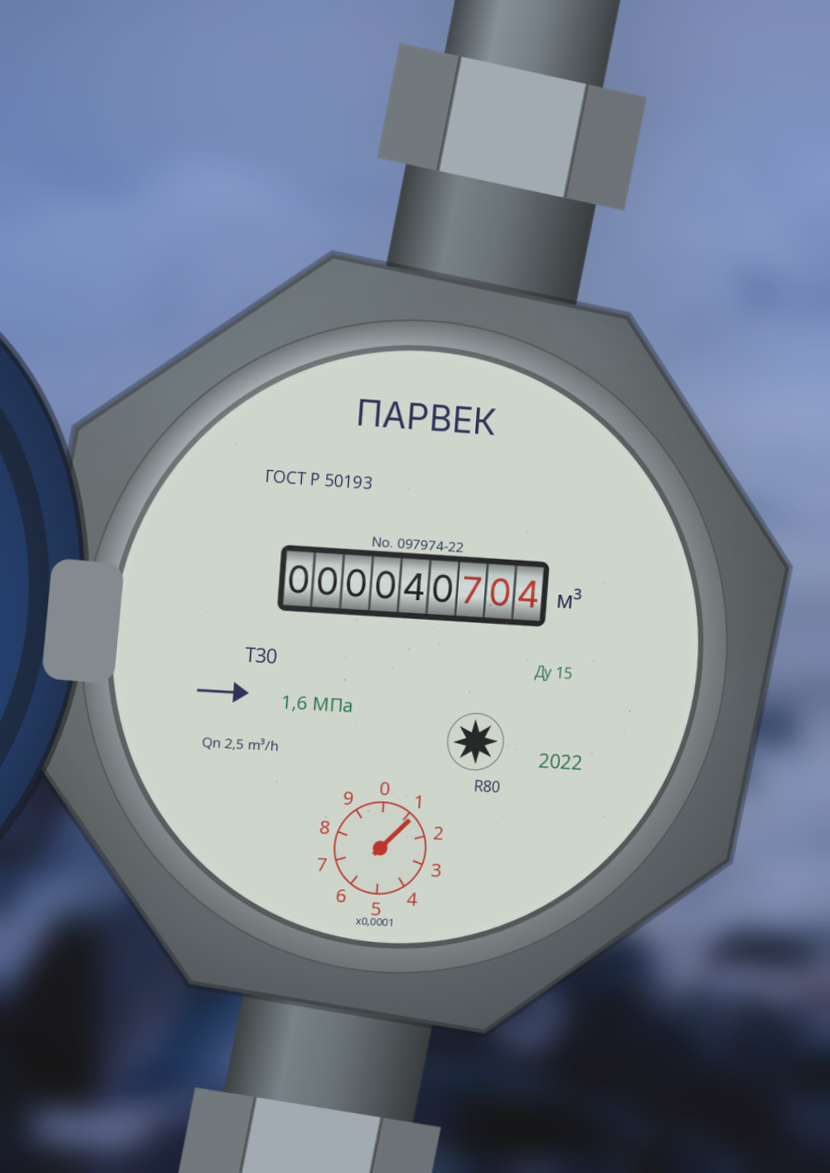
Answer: 40.7041m³
